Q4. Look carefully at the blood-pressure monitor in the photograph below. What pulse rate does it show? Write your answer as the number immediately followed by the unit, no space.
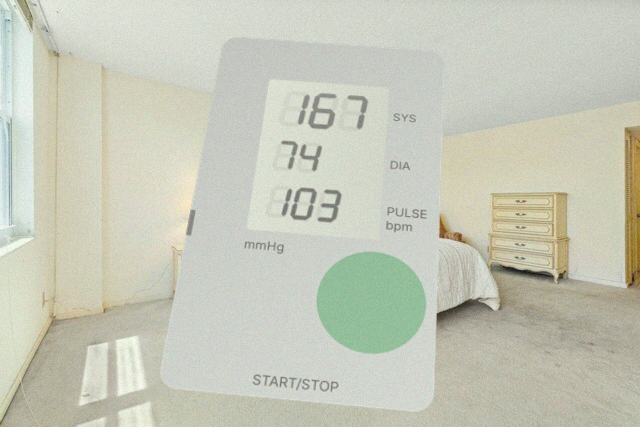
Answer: 103bpm
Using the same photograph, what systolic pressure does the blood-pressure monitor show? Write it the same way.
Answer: 167mmHg
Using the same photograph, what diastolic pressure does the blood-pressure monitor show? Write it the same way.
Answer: 74mmHg
